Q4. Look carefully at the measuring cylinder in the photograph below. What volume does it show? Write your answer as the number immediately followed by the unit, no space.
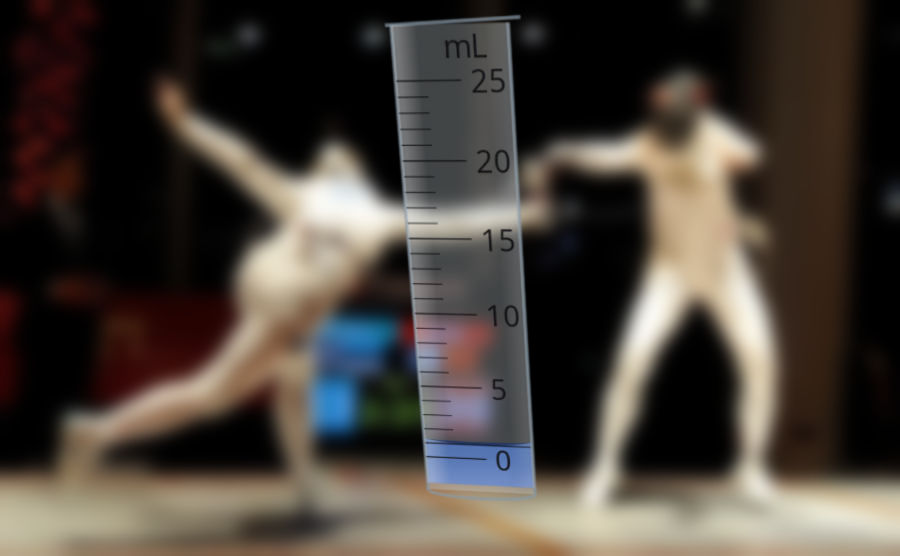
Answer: 1mL
